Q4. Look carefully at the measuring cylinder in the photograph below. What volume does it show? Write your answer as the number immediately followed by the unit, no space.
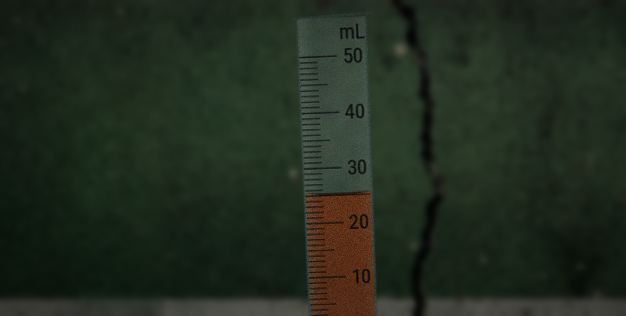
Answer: 25mL
